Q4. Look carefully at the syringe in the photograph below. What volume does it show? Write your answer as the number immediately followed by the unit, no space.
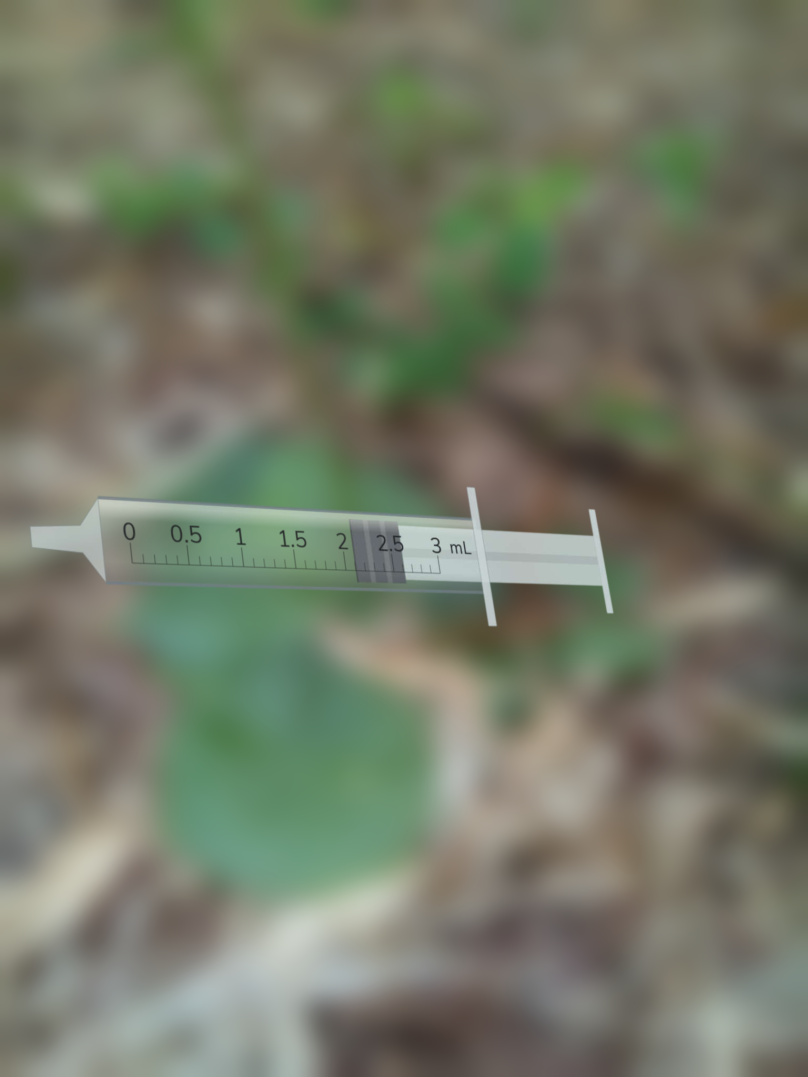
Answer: 2.1mL
